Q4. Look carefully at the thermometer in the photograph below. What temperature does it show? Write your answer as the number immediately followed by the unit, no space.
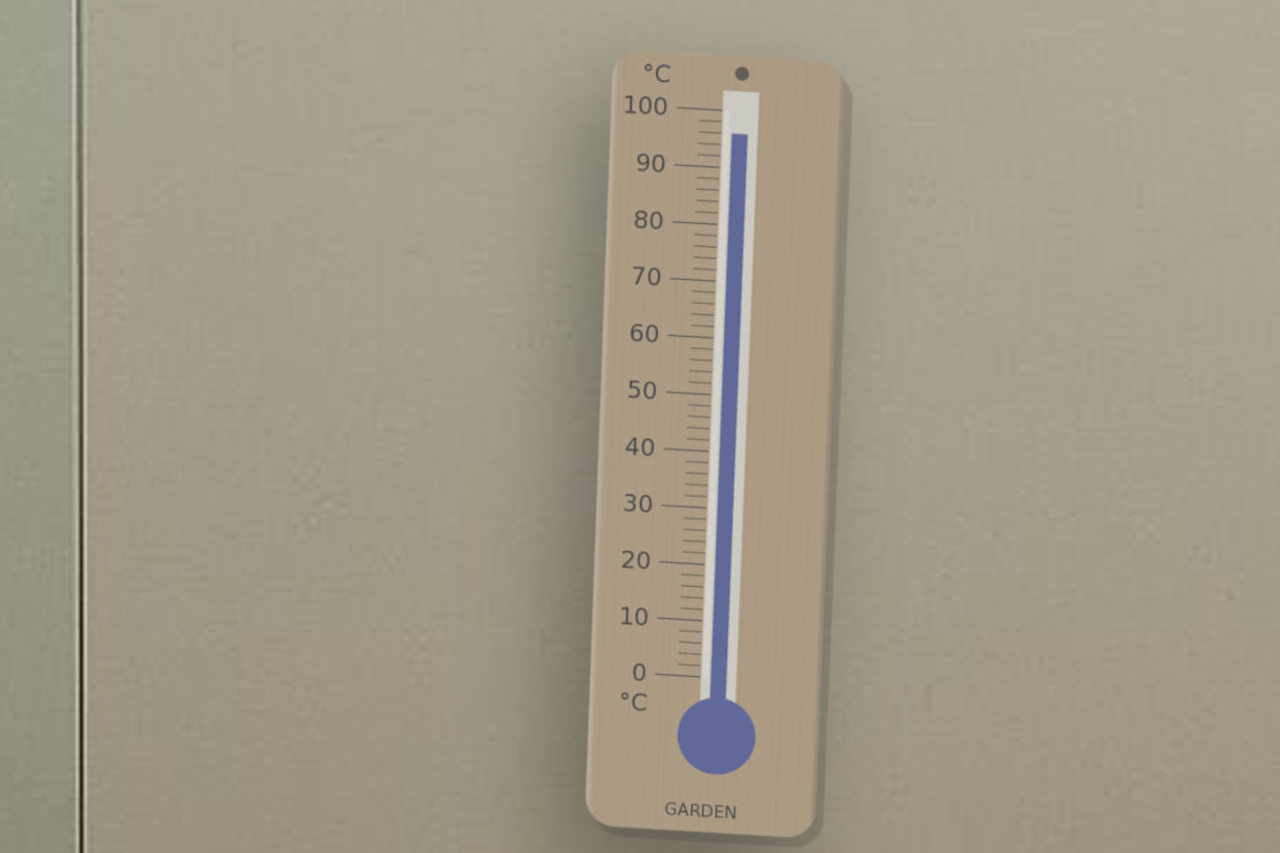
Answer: 96°C
